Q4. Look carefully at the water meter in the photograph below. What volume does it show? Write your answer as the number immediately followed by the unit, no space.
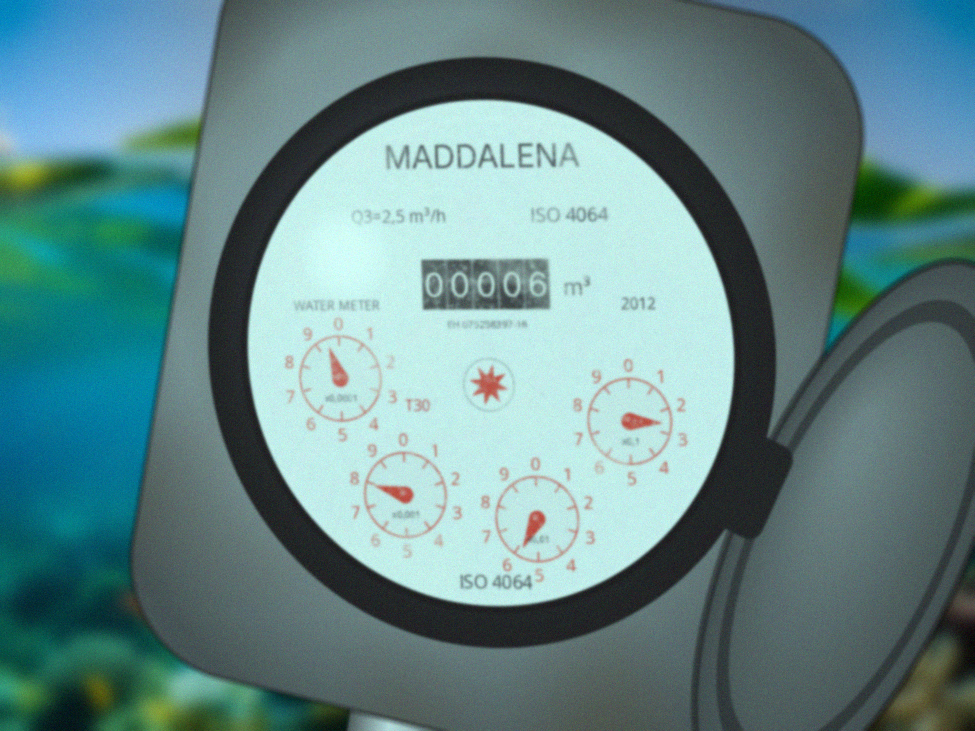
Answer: 6.2579m³
